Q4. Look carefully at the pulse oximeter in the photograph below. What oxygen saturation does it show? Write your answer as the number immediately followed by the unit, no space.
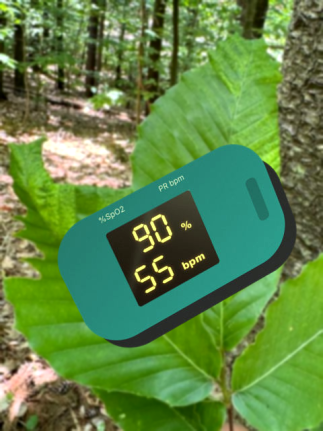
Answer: 90%
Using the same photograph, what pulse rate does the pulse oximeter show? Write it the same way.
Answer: 55bpm
